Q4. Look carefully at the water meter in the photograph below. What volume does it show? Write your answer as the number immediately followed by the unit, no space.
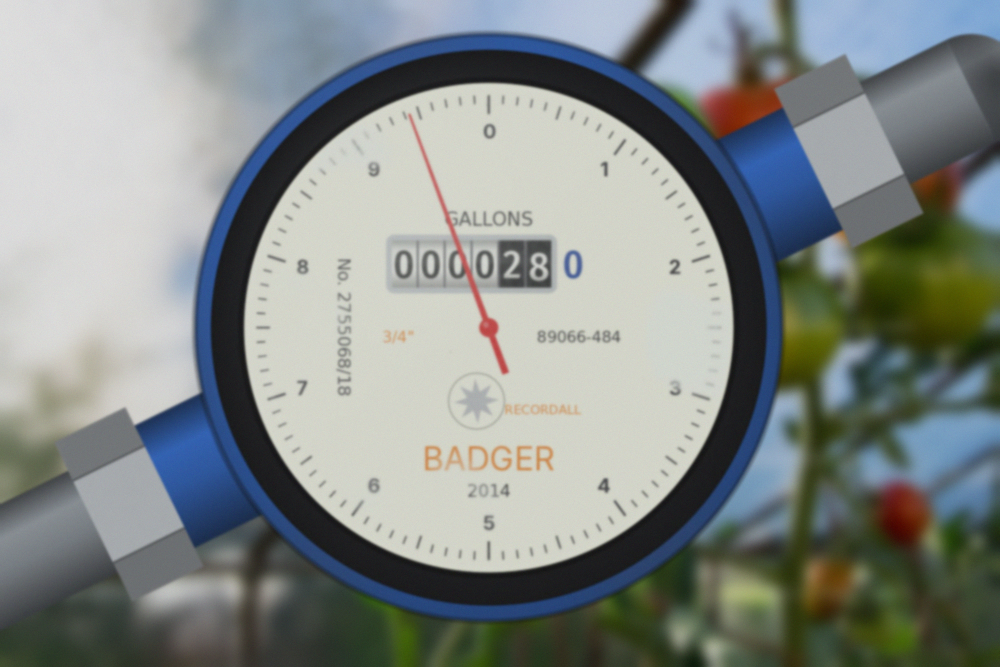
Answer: 279.4gal
